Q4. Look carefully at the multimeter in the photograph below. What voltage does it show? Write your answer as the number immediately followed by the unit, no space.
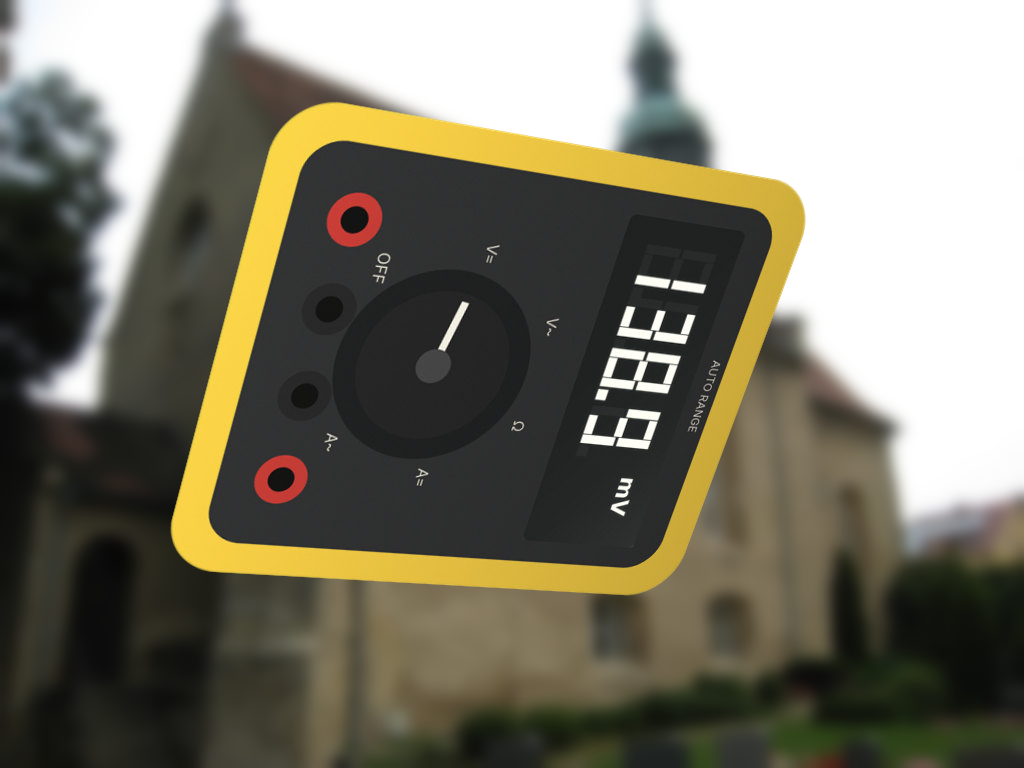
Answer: 138.9mV
